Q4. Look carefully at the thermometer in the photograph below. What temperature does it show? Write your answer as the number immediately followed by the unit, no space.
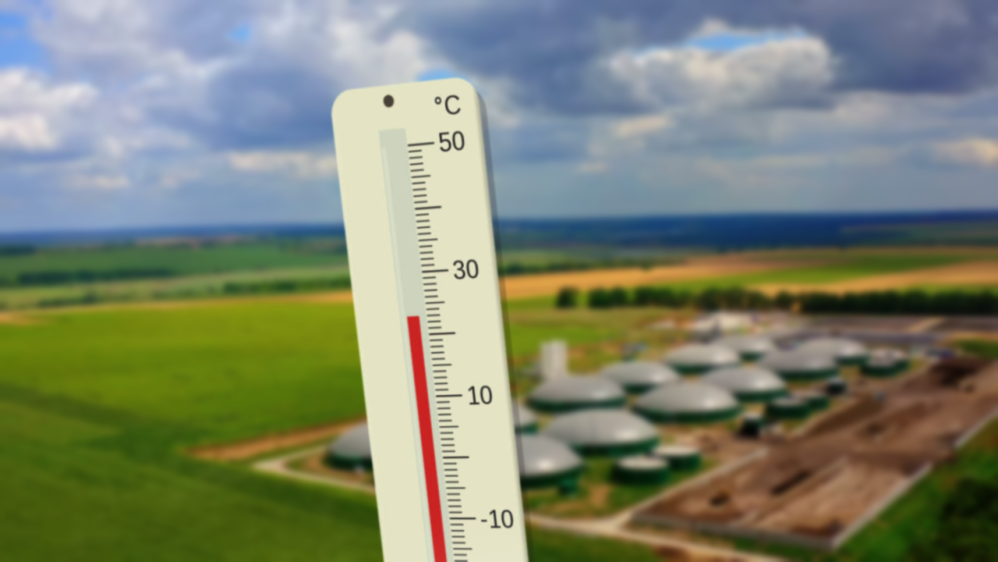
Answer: 23°C
